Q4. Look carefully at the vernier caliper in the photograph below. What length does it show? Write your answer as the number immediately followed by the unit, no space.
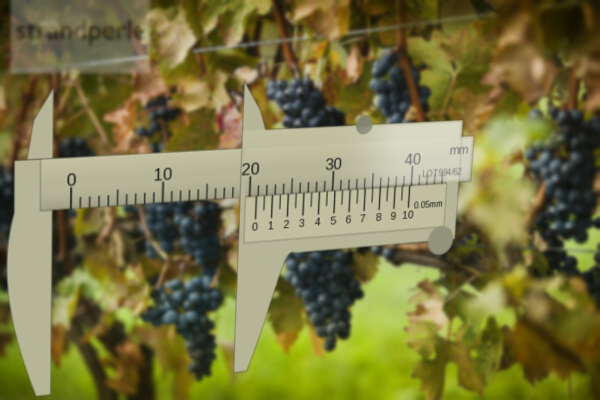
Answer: 20.8mm
